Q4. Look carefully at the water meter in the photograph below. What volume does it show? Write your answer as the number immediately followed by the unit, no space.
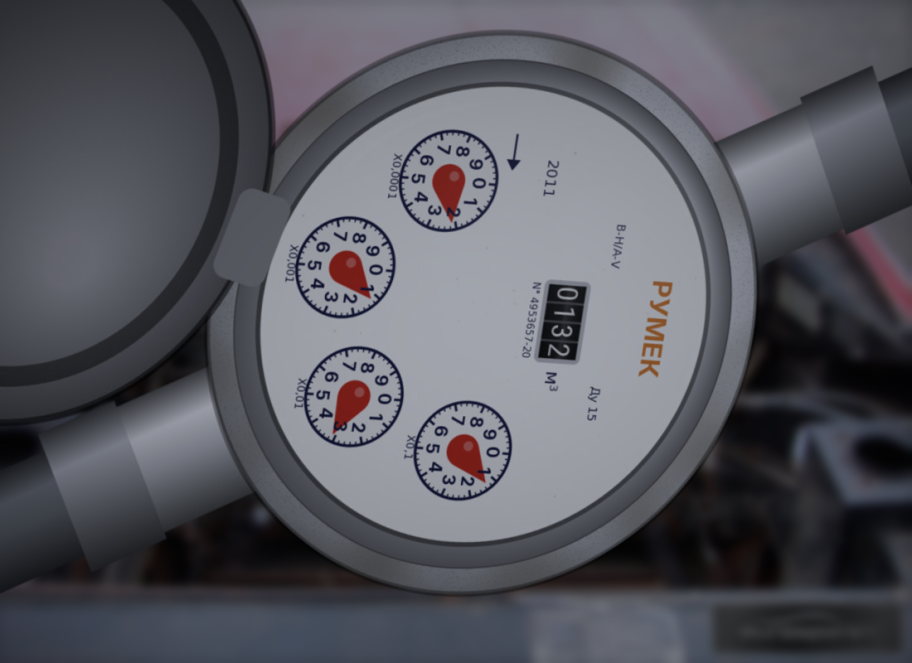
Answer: 132.1312m³
